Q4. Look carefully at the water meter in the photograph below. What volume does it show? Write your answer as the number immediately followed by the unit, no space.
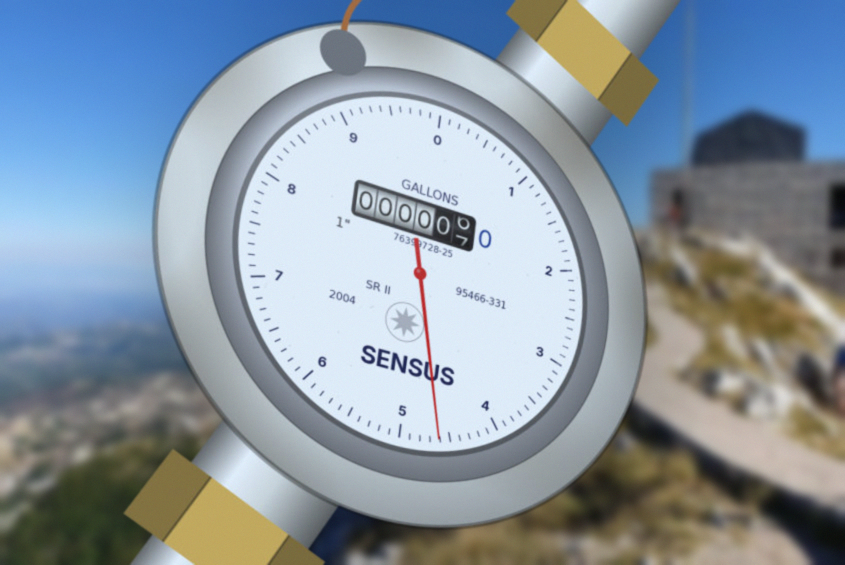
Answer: 64.6gal
